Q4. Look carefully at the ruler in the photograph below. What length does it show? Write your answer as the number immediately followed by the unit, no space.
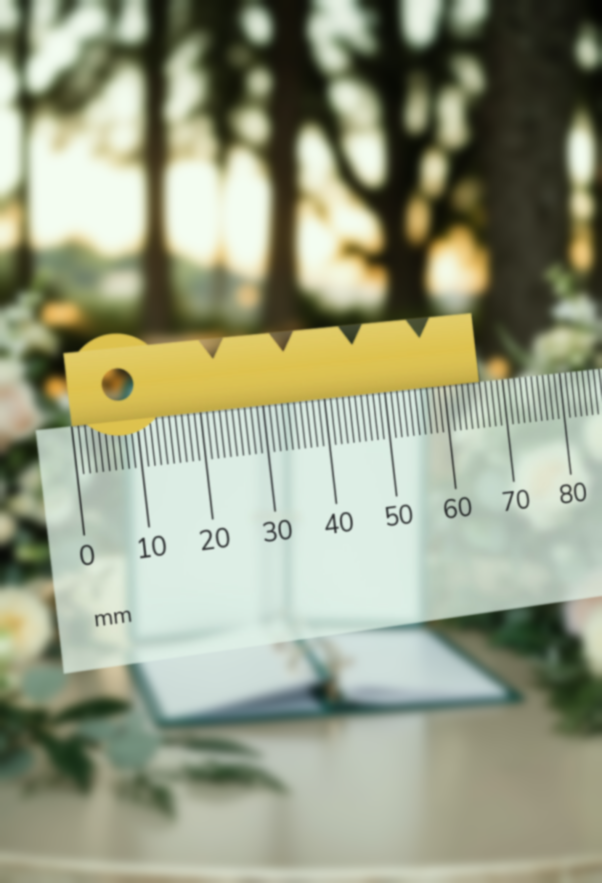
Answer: 66mm
